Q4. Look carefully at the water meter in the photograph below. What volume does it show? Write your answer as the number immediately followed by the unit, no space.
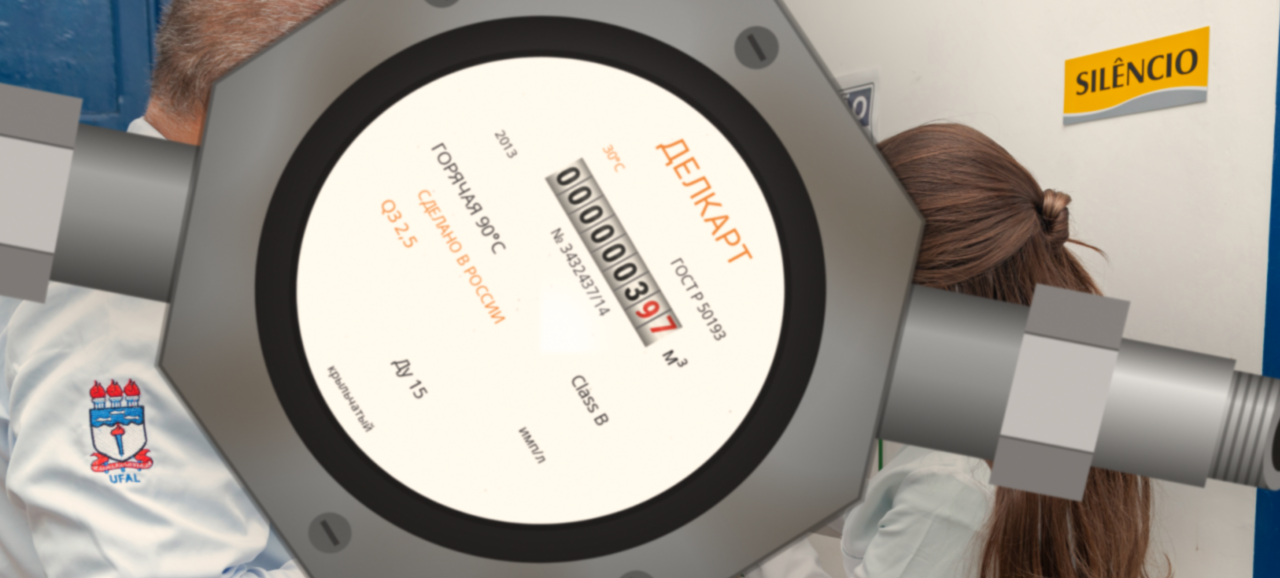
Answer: 3.97m³
